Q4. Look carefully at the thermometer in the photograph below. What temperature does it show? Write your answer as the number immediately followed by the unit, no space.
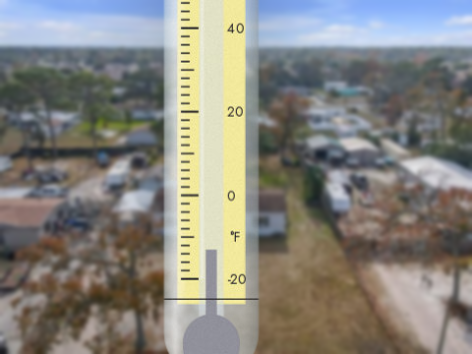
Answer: -13°F
